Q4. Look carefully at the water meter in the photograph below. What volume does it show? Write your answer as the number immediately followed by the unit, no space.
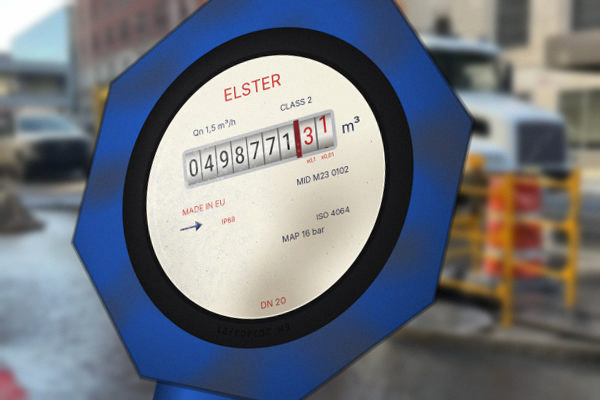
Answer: 498771.31m³
